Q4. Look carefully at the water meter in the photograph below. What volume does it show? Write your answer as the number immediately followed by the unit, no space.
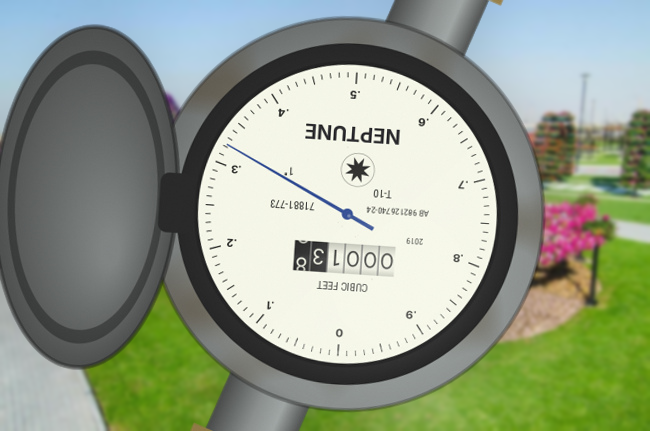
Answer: 138.32ft³
